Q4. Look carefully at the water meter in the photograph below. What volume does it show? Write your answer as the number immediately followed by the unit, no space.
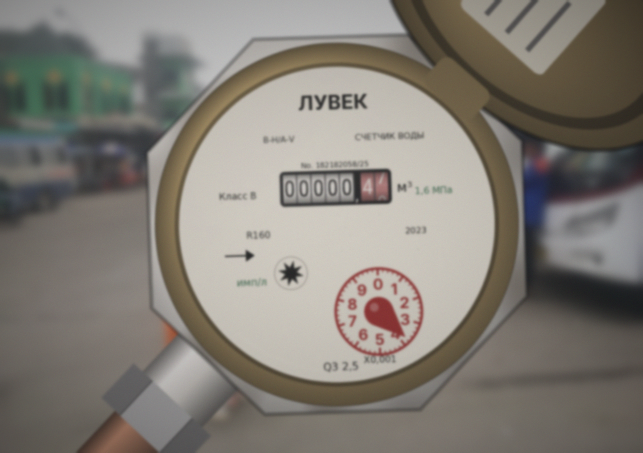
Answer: 0.473m³
